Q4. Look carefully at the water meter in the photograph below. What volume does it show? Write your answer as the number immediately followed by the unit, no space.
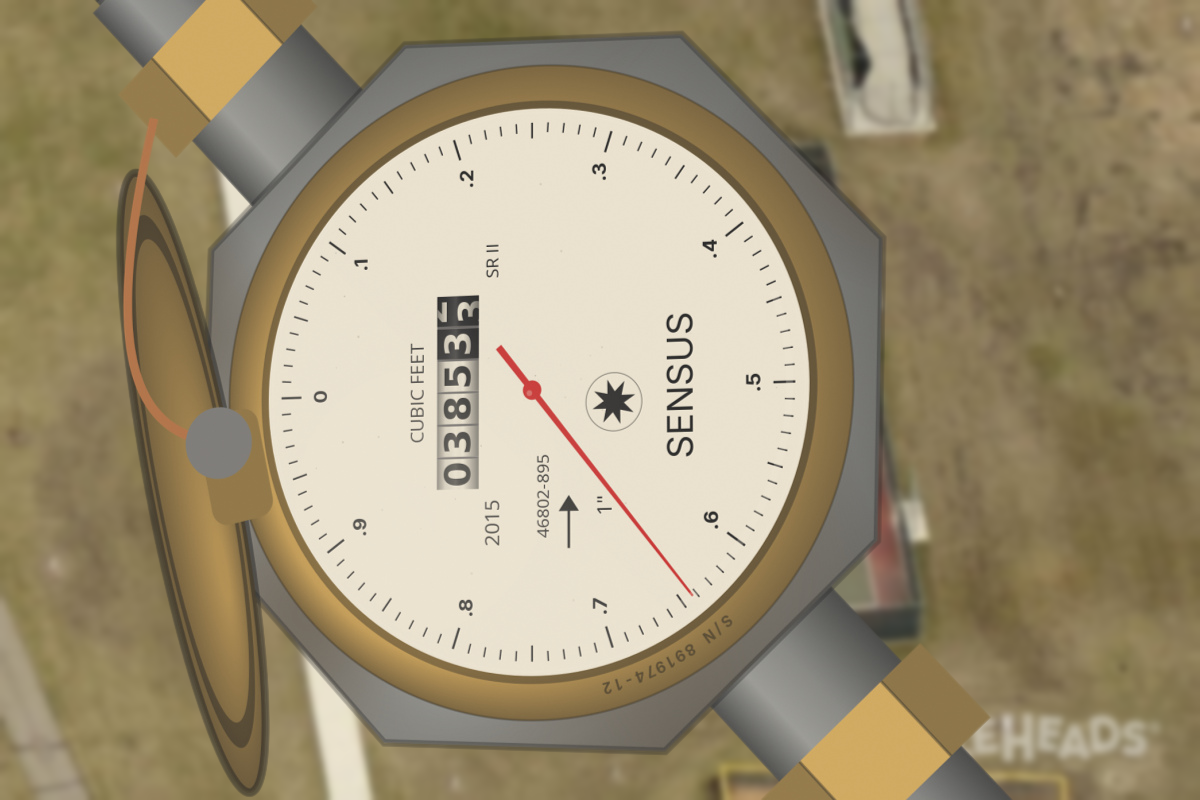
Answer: 38532.64ft³
